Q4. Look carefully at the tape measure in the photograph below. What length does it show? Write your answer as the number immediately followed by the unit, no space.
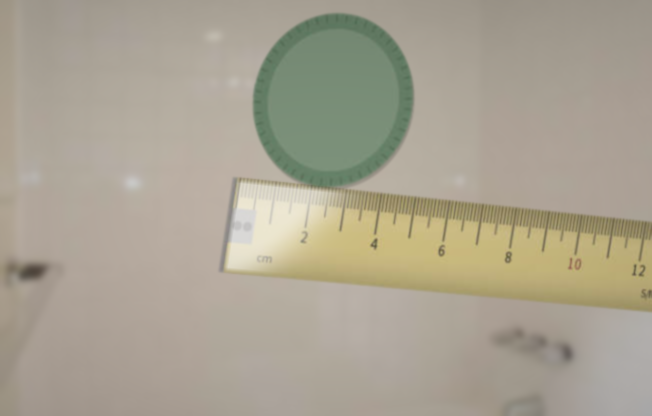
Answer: 4.5cm
